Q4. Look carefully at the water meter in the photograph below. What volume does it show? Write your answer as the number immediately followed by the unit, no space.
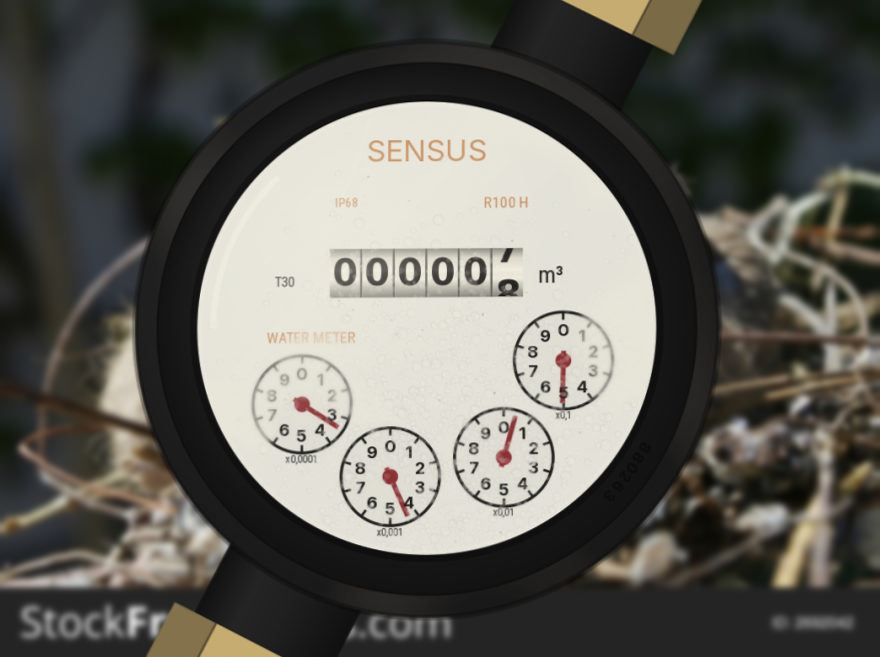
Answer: 7.5043m³
